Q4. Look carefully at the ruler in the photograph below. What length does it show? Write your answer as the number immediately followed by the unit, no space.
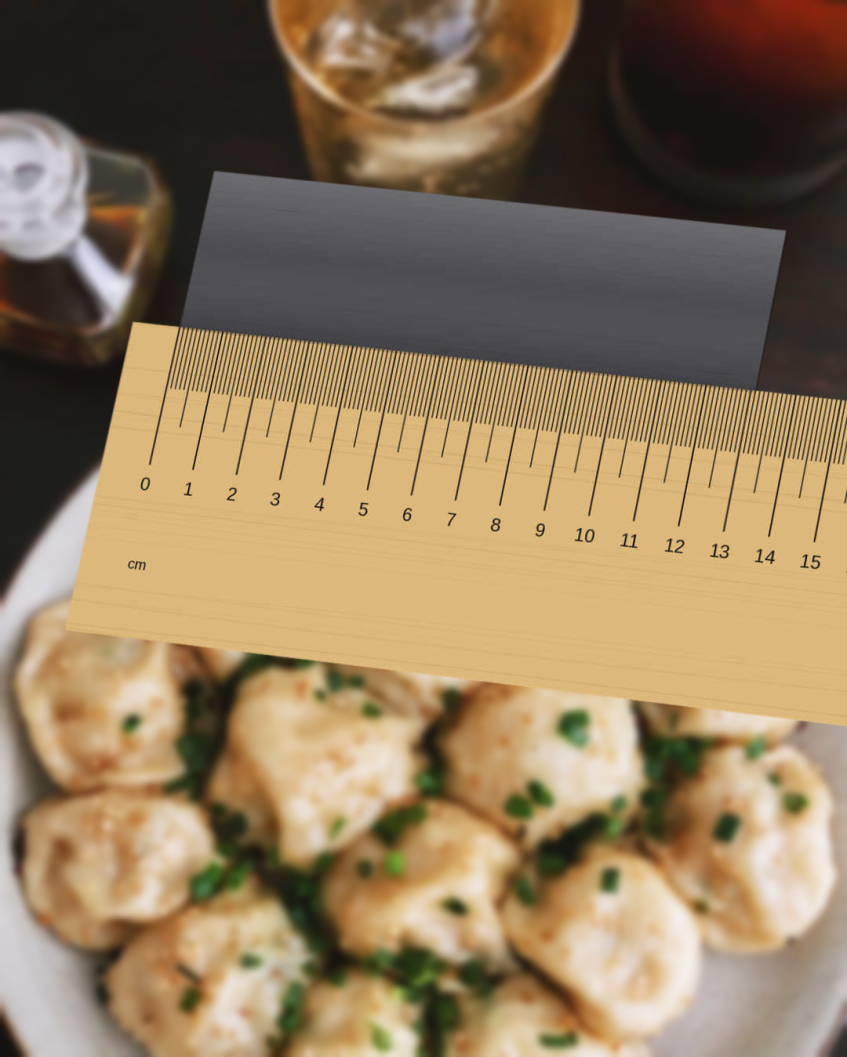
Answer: 13.1cm
